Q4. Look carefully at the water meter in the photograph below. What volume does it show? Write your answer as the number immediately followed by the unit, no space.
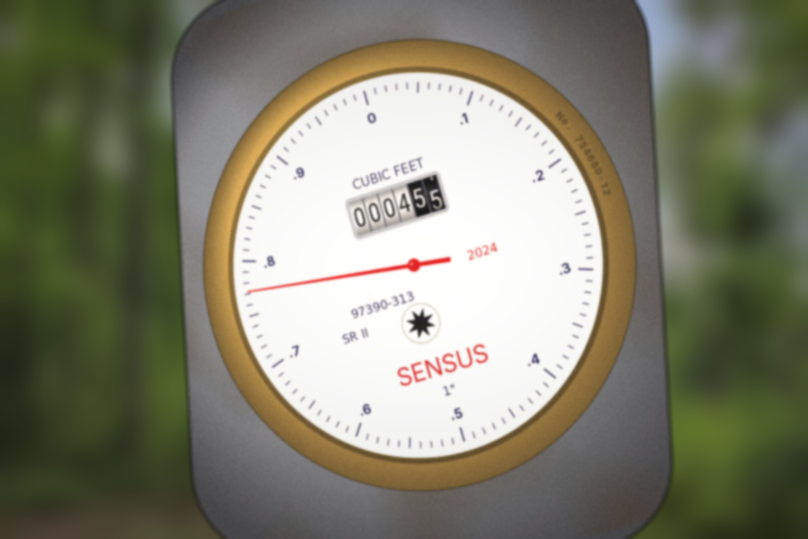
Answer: 454.77ft³
